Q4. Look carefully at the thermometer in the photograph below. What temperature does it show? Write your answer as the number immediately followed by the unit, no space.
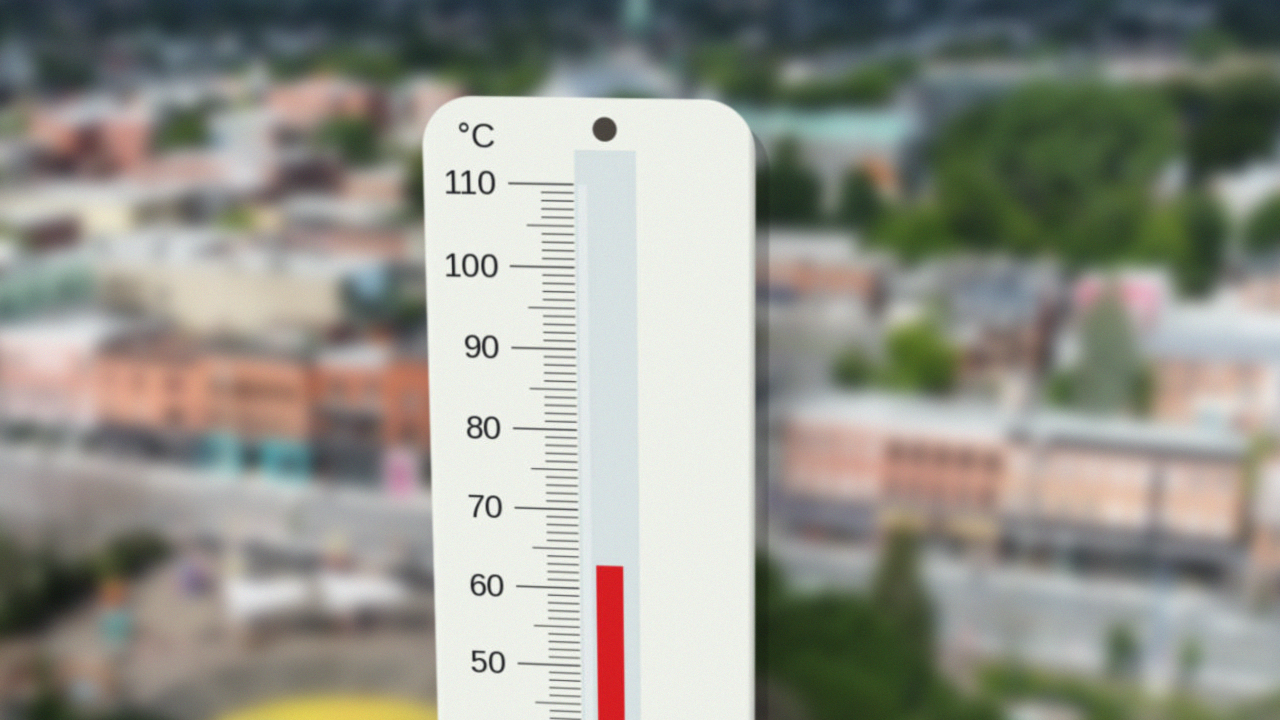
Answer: 63°C
